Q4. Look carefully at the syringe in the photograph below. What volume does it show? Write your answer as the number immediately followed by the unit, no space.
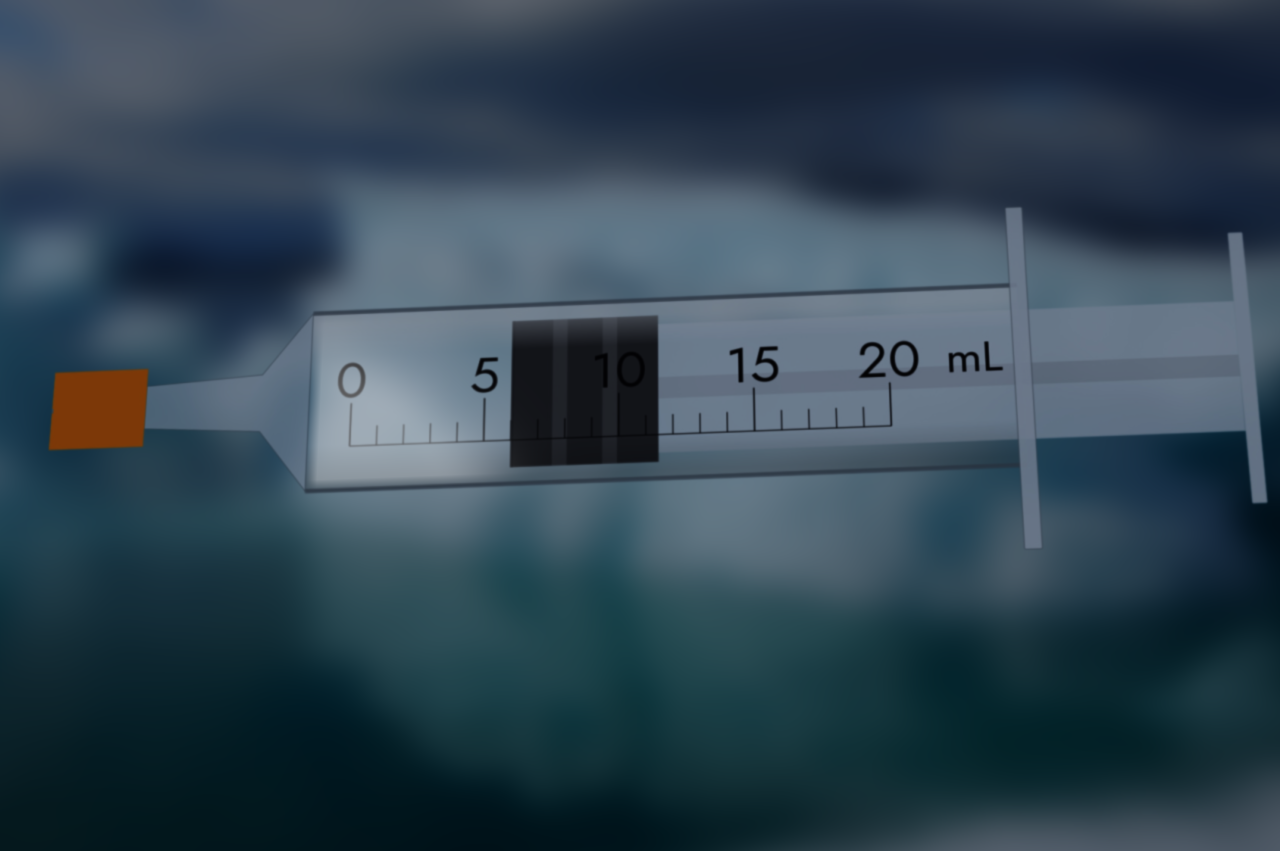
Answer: 6mL
